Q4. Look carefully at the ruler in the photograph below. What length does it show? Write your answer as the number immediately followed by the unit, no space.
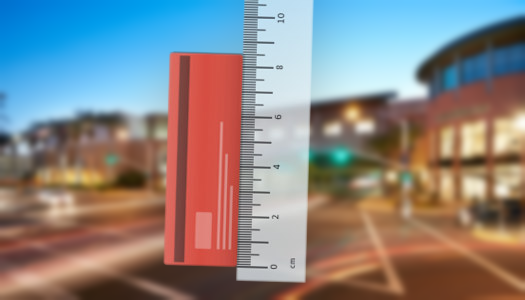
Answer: 8.5cm
